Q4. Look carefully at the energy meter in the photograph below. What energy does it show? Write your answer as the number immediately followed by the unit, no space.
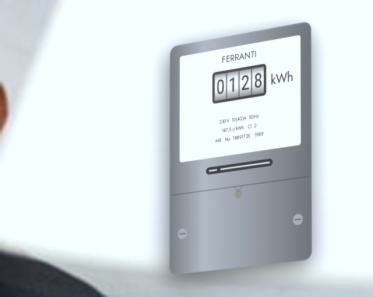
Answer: 128kWh
